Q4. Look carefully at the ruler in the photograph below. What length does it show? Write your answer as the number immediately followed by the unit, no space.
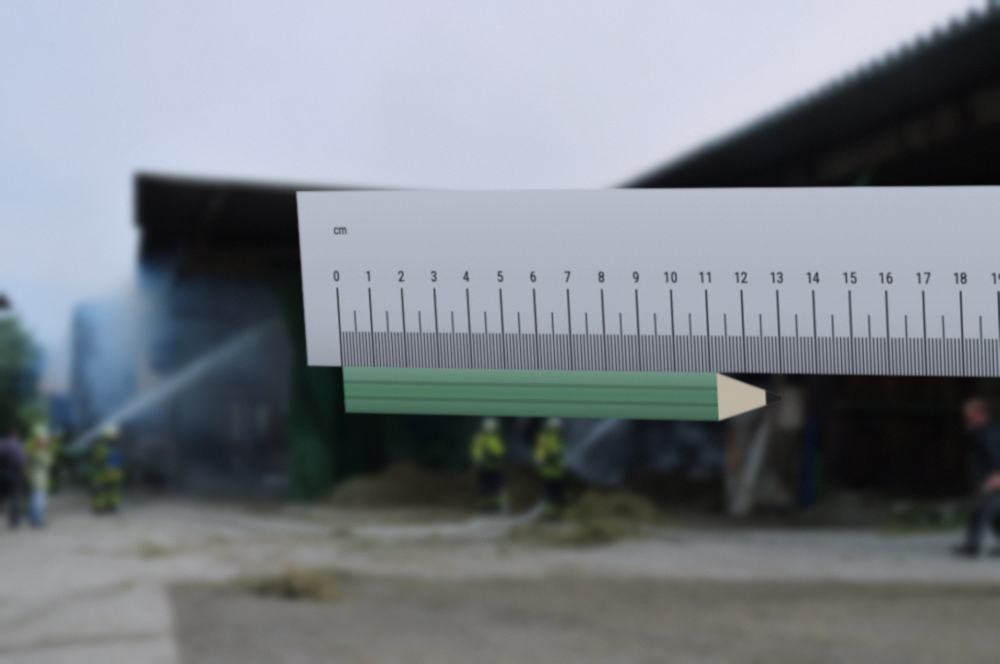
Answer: 13cm
